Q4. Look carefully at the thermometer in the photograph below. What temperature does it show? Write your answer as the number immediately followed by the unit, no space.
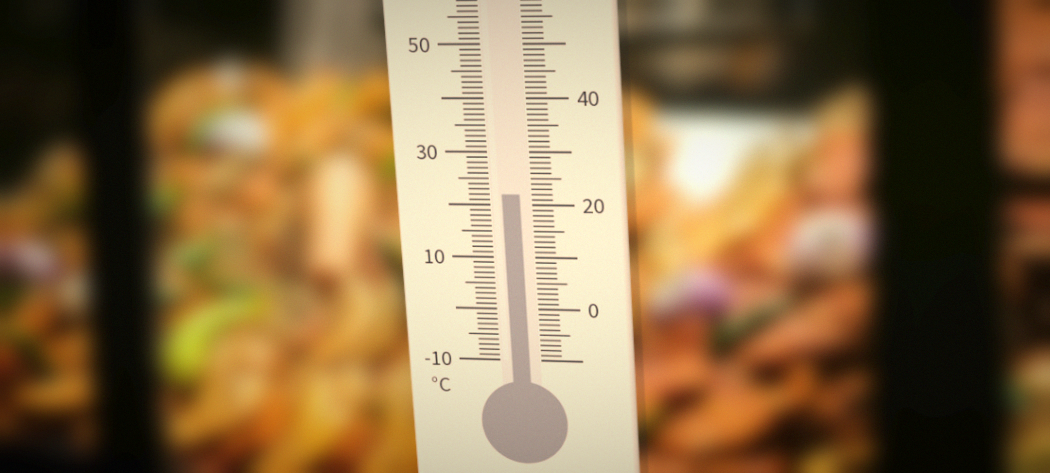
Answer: 22°C
